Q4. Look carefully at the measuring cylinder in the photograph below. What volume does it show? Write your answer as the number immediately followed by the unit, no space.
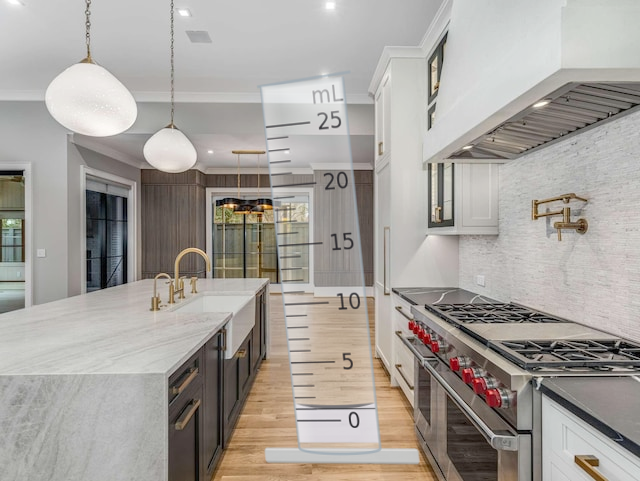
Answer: 1mL
